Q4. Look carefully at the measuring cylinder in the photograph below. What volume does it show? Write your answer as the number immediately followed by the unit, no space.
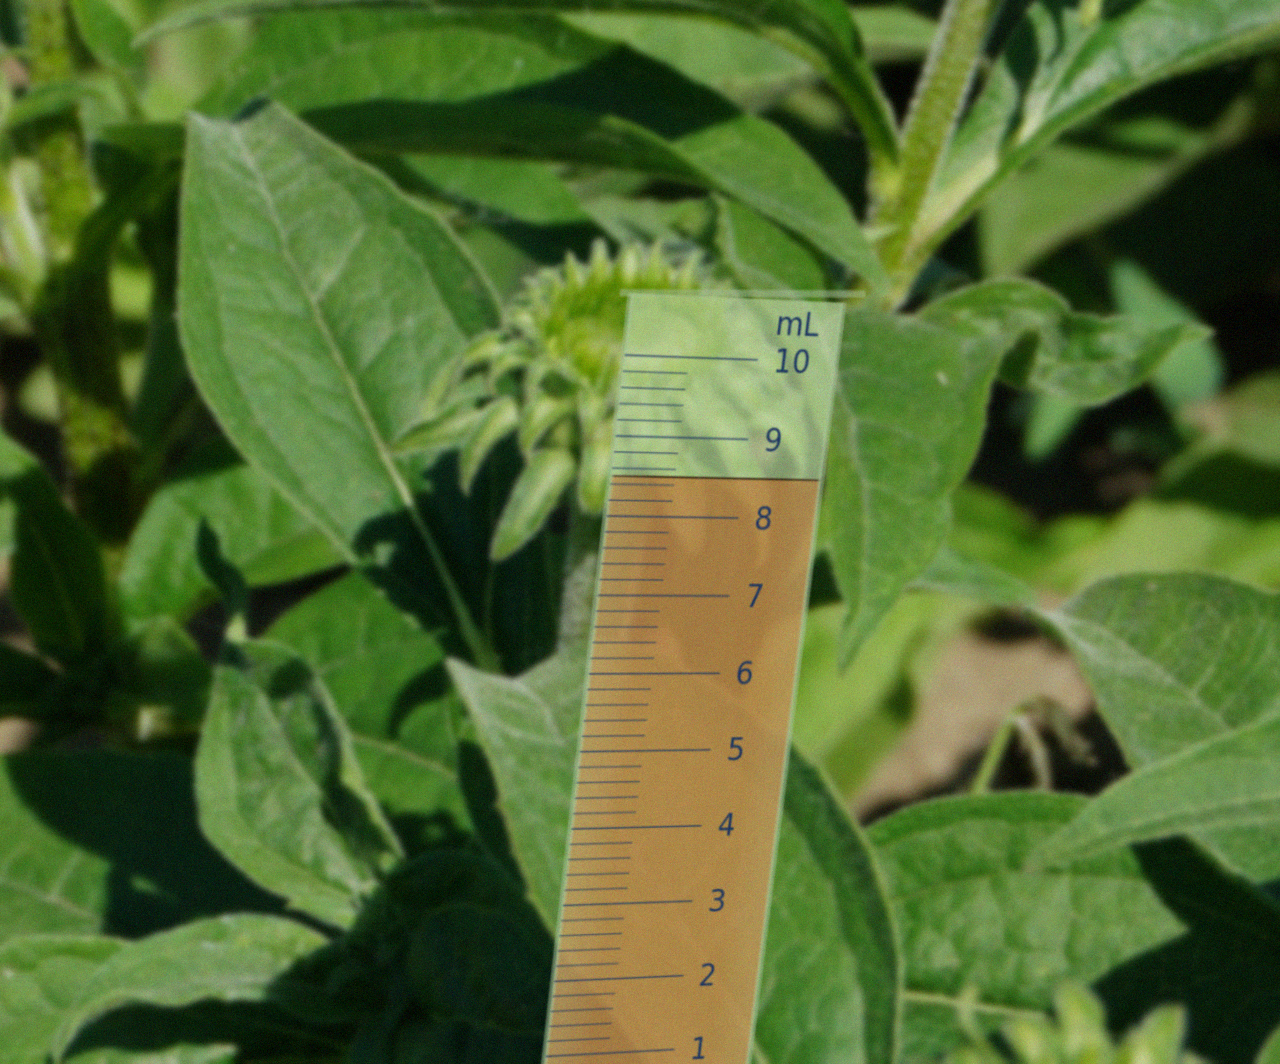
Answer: 8.5mL
